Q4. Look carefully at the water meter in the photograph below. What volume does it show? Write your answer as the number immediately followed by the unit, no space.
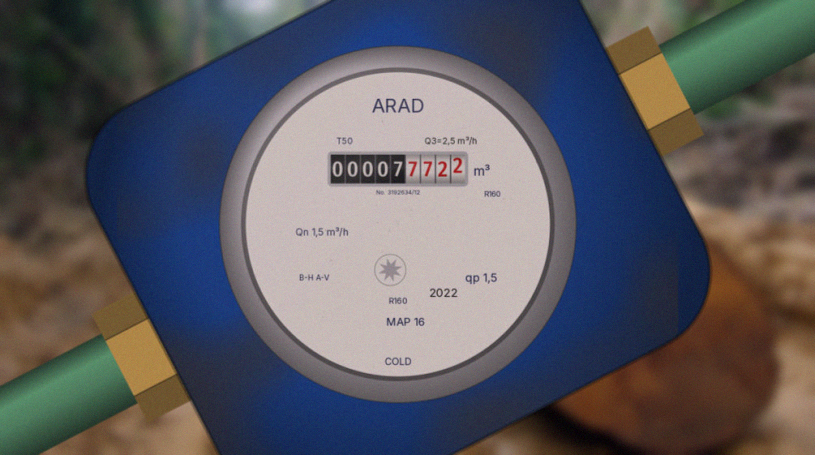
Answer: 7.7722m³
